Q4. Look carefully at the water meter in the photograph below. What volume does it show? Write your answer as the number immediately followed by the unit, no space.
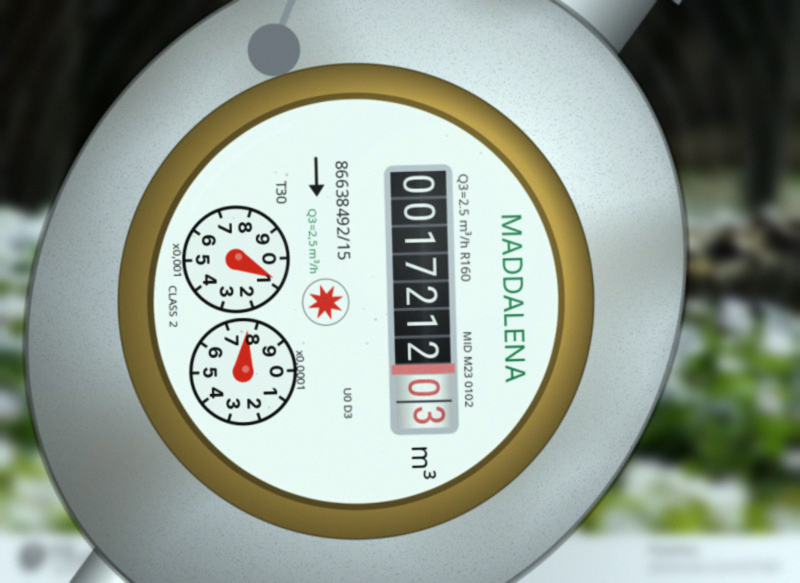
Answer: 17212.0307m³
